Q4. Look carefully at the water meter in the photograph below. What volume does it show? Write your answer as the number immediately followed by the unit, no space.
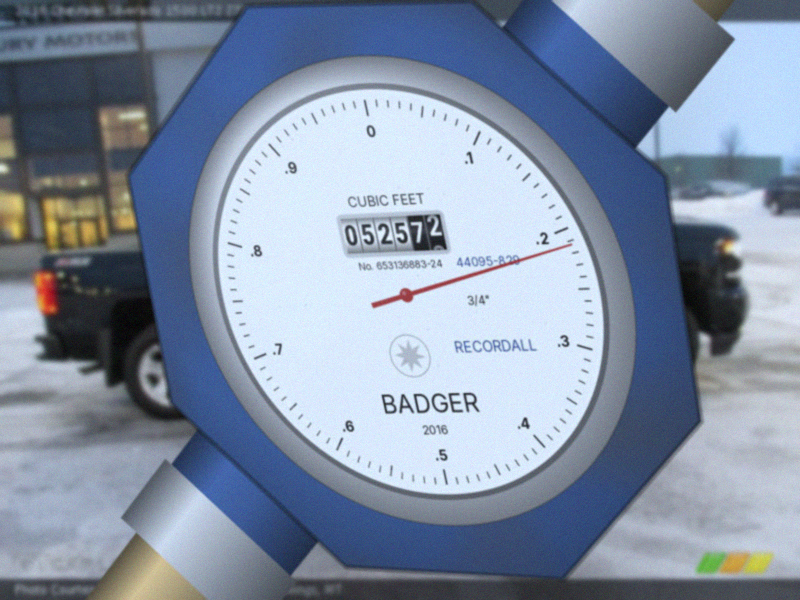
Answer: 52572.21ft³
